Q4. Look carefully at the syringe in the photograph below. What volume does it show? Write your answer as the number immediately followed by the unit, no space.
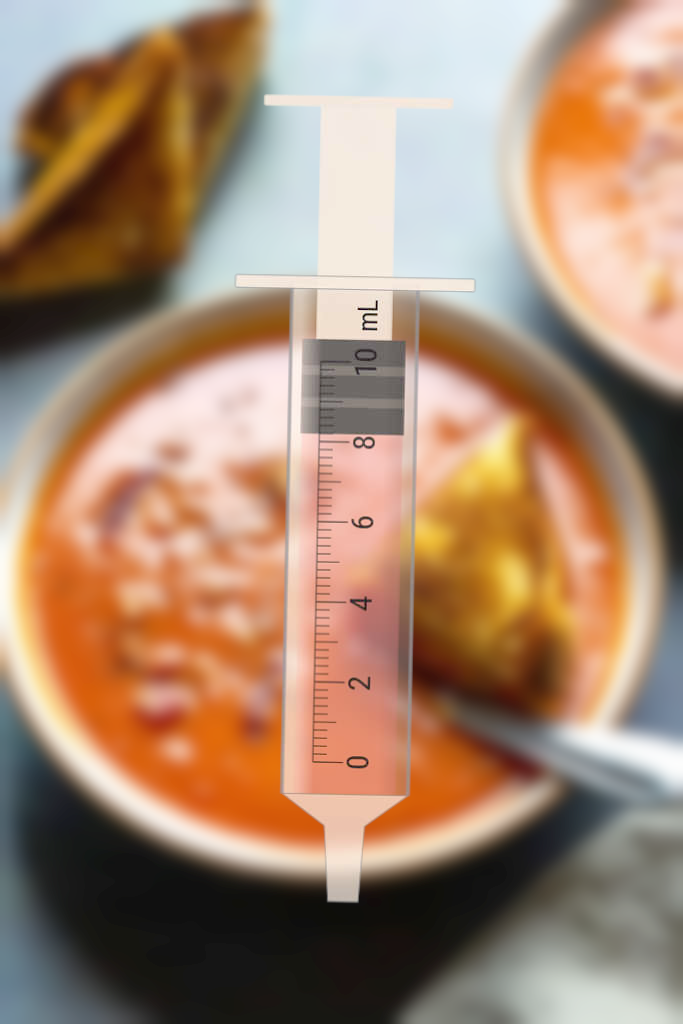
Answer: 8.2mL
